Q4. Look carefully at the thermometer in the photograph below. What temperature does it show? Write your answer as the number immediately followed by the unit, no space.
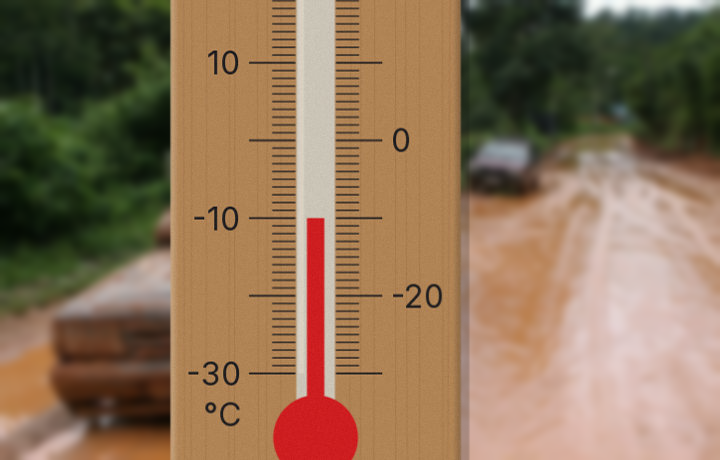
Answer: -10°C
